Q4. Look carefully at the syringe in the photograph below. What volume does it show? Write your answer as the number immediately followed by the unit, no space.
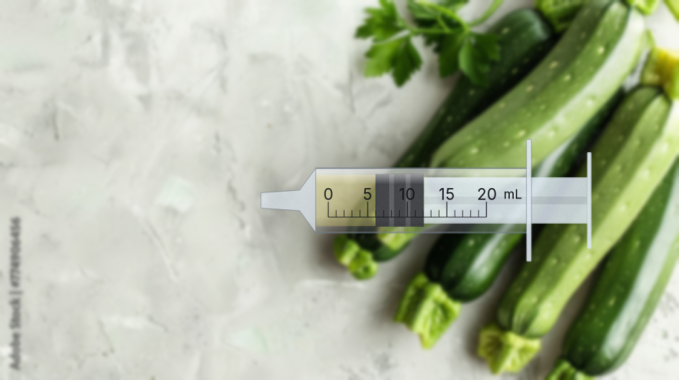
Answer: 6mL
